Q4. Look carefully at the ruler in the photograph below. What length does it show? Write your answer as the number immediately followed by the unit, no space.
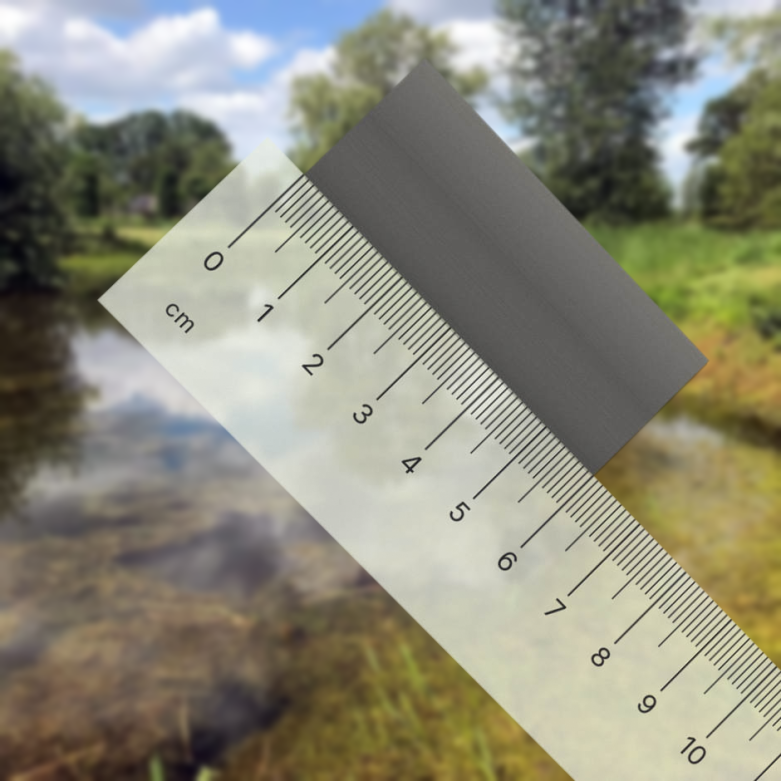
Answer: 6cm
